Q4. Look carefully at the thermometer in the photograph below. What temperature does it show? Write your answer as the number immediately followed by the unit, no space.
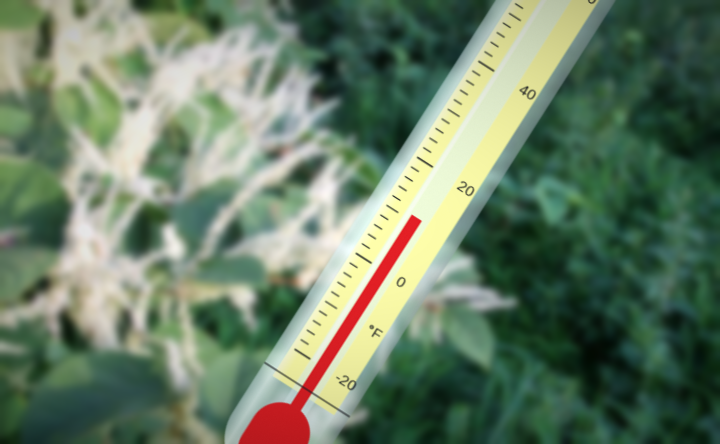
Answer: 11°F
